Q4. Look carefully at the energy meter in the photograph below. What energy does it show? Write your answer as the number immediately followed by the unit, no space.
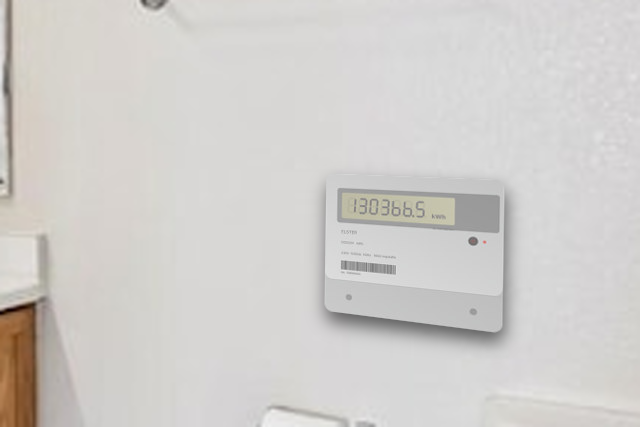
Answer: 130366.5kWh
